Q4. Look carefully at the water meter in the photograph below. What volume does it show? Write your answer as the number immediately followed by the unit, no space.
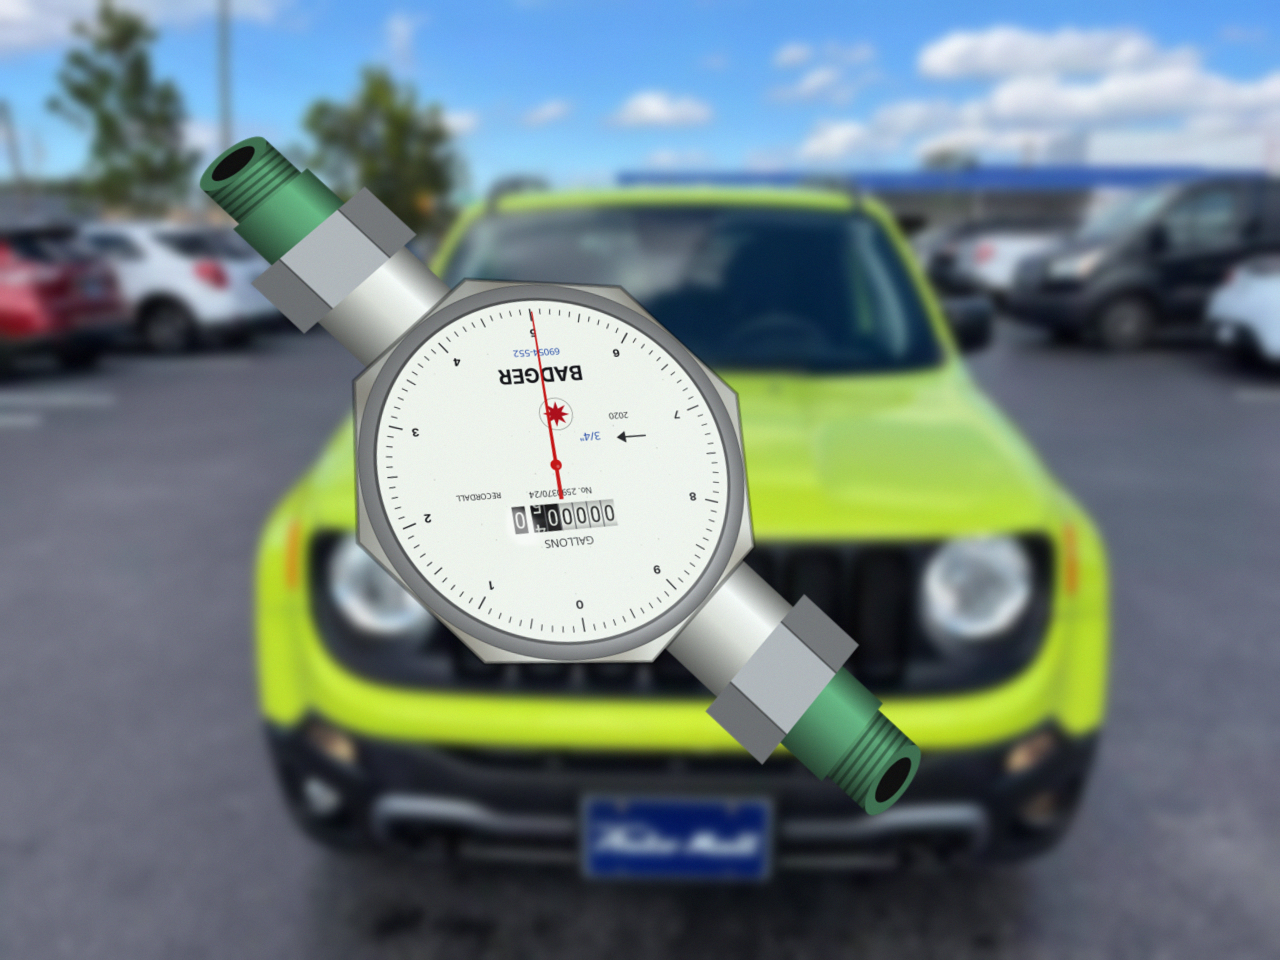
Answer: 45.0gal
